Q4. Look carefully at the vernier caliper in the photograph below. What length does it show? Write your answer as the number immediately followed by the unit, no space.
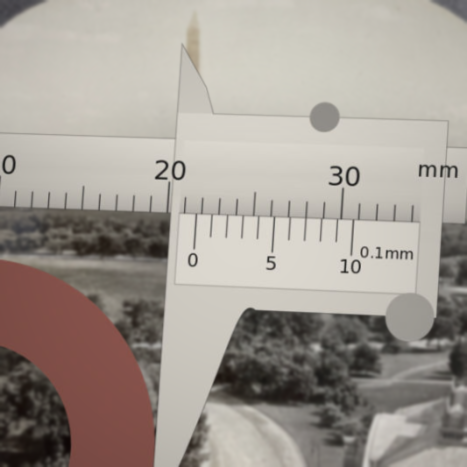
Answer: 21.7mm
